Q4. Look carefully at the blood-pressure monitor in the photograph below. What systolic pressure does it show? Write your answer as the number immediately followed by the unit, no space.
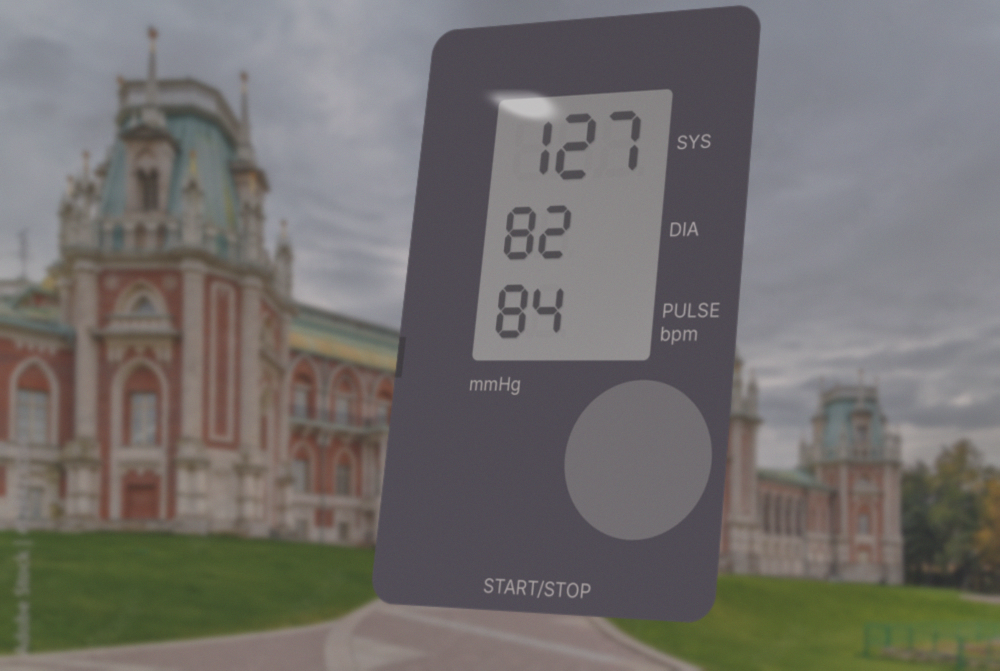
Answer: 127mmHg
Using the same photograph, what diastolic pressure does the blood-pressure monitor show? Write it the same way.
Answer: 82mmHg
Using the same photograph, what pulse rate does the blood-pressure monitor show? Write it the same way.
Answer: 84bpm
